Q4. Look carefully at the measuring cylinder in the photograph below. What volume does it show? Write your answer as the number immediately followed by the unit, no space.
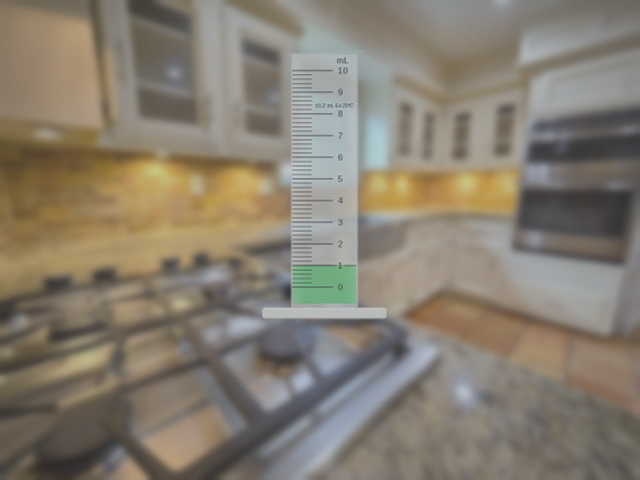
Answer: 1mL
